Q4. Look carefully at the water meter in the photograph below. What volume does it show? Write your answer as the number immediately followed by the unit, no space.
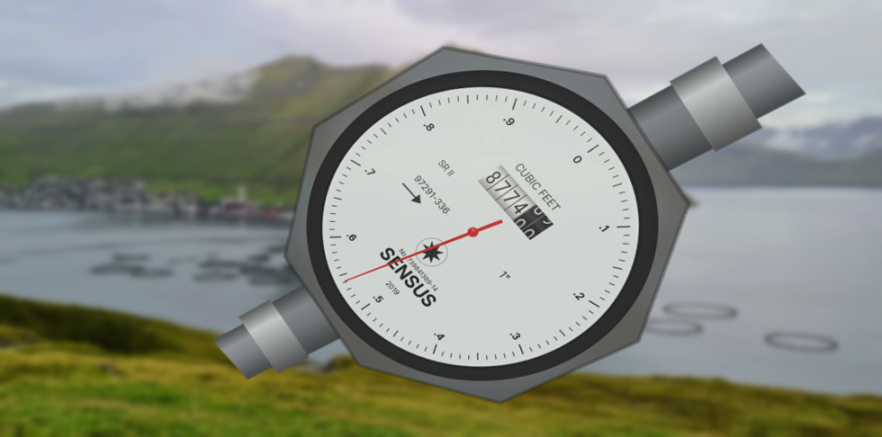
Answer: 877489.54ft³
